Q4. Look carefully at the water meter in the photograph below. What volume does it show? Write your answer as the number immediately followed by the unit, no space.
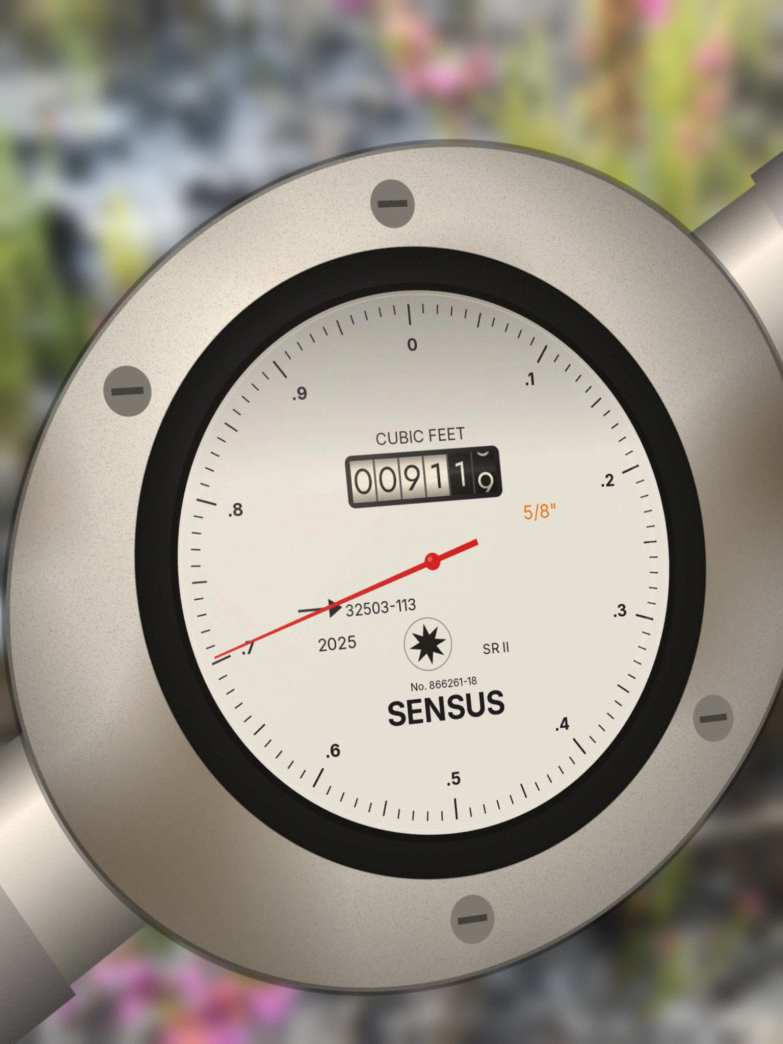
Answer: 9118.70ft³
